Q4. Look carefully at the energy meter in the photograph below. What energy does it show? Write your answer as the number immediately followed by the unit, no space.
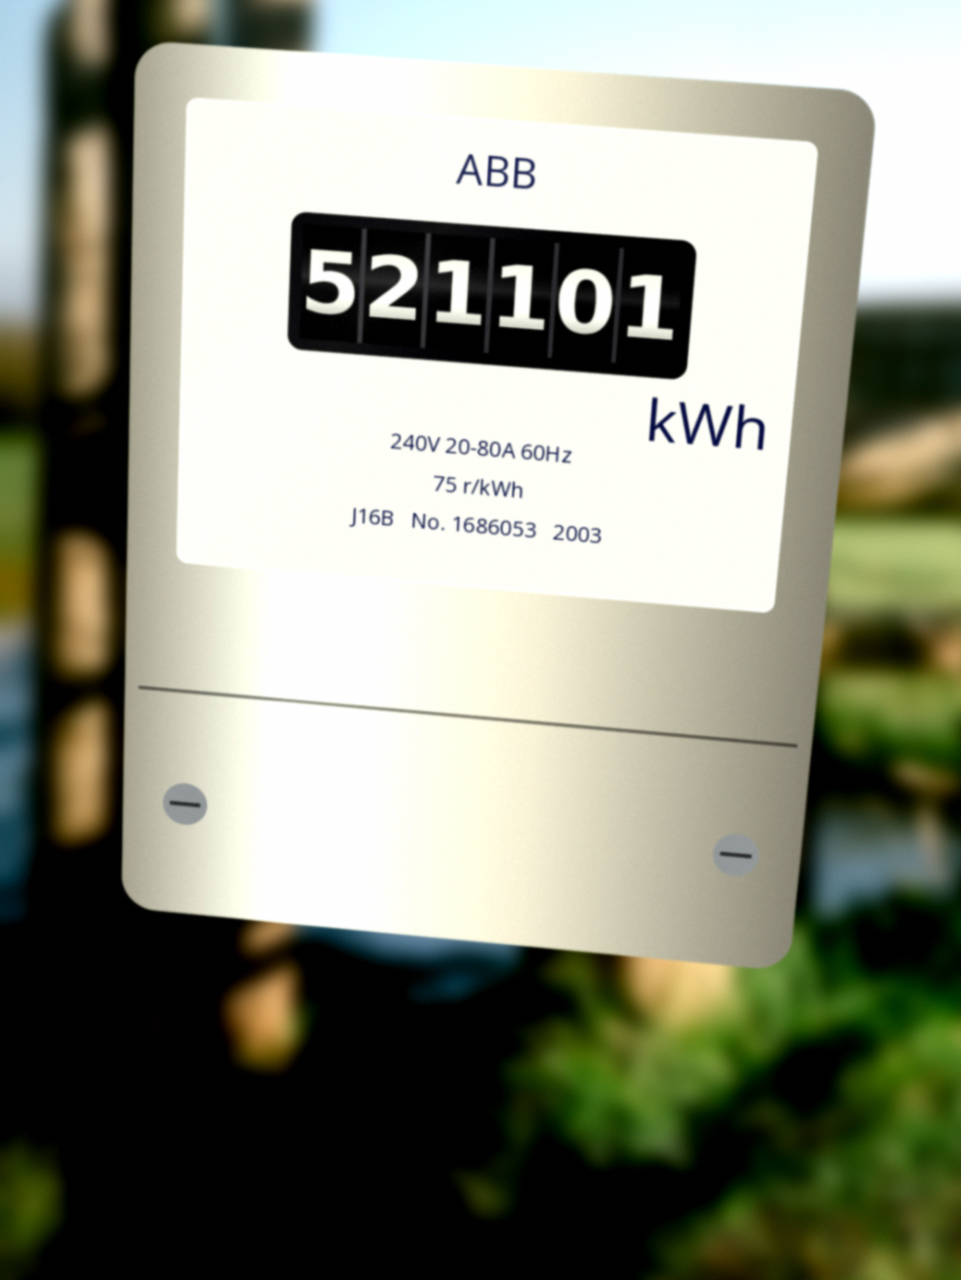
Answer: 521101kWh
